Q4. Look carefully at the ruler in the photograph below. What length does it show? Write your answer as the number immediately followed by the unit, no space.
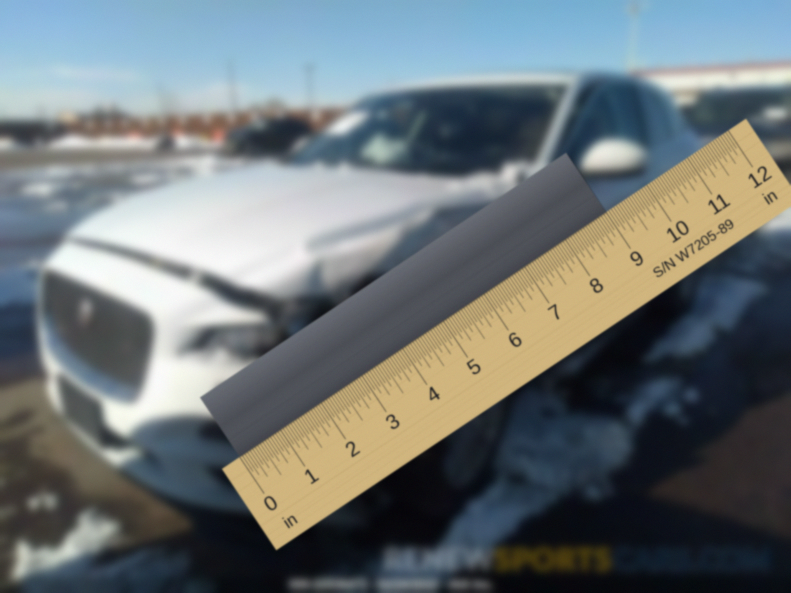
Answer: 9in
